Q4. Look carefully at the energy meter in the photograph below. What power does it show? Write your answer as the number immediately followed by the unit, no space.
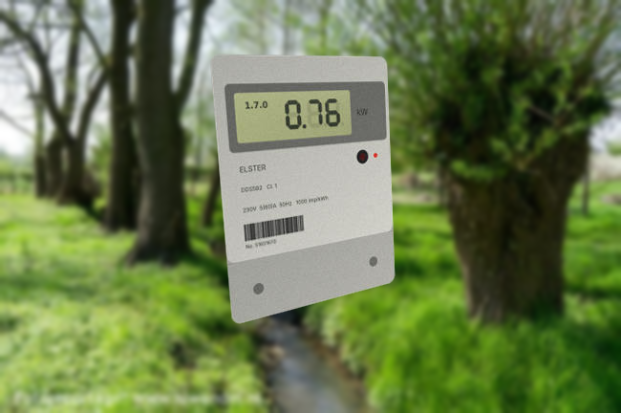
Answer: 0.76kW
